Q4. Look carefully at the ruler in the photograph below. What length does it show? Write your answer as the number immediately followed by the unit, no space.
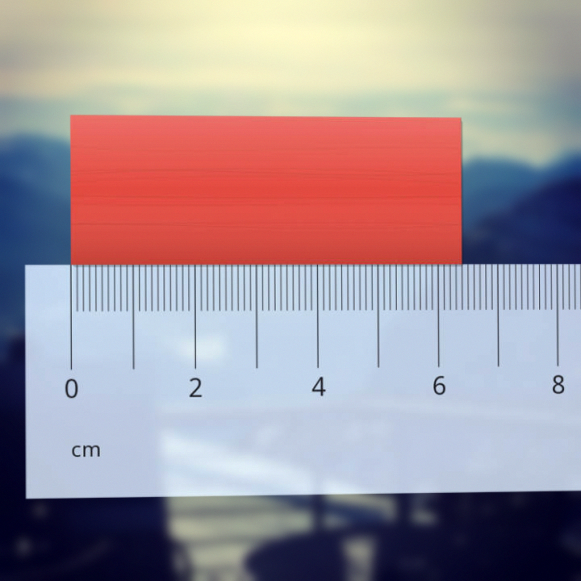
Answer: 6.4cm
